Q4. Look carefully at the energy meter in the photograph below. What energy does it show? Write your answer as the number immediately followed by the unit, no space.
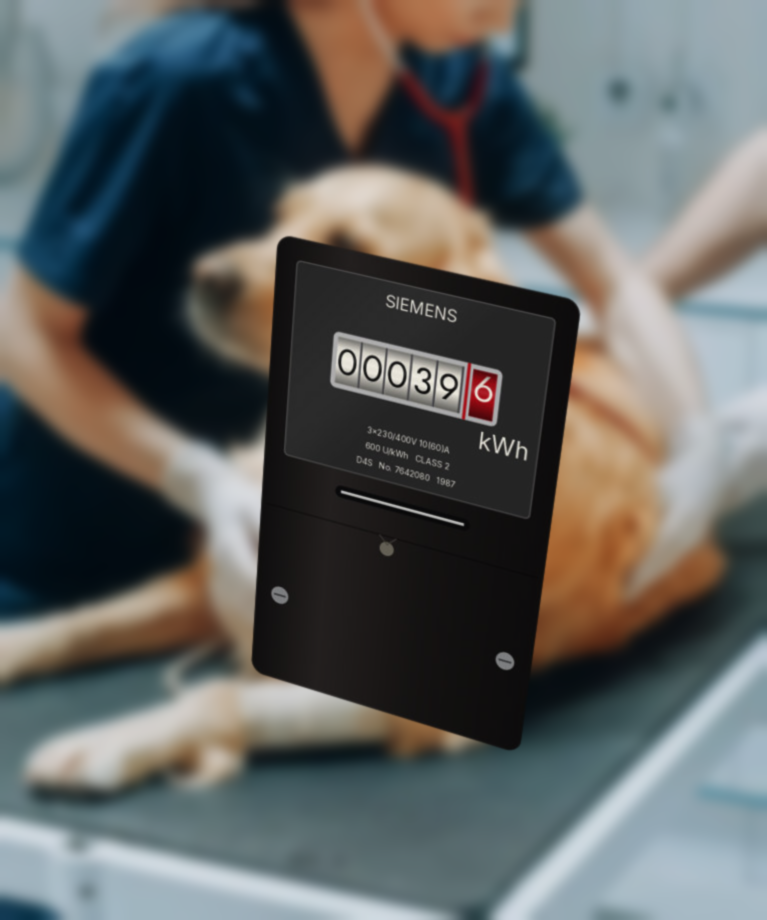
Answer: 39.6kWh
